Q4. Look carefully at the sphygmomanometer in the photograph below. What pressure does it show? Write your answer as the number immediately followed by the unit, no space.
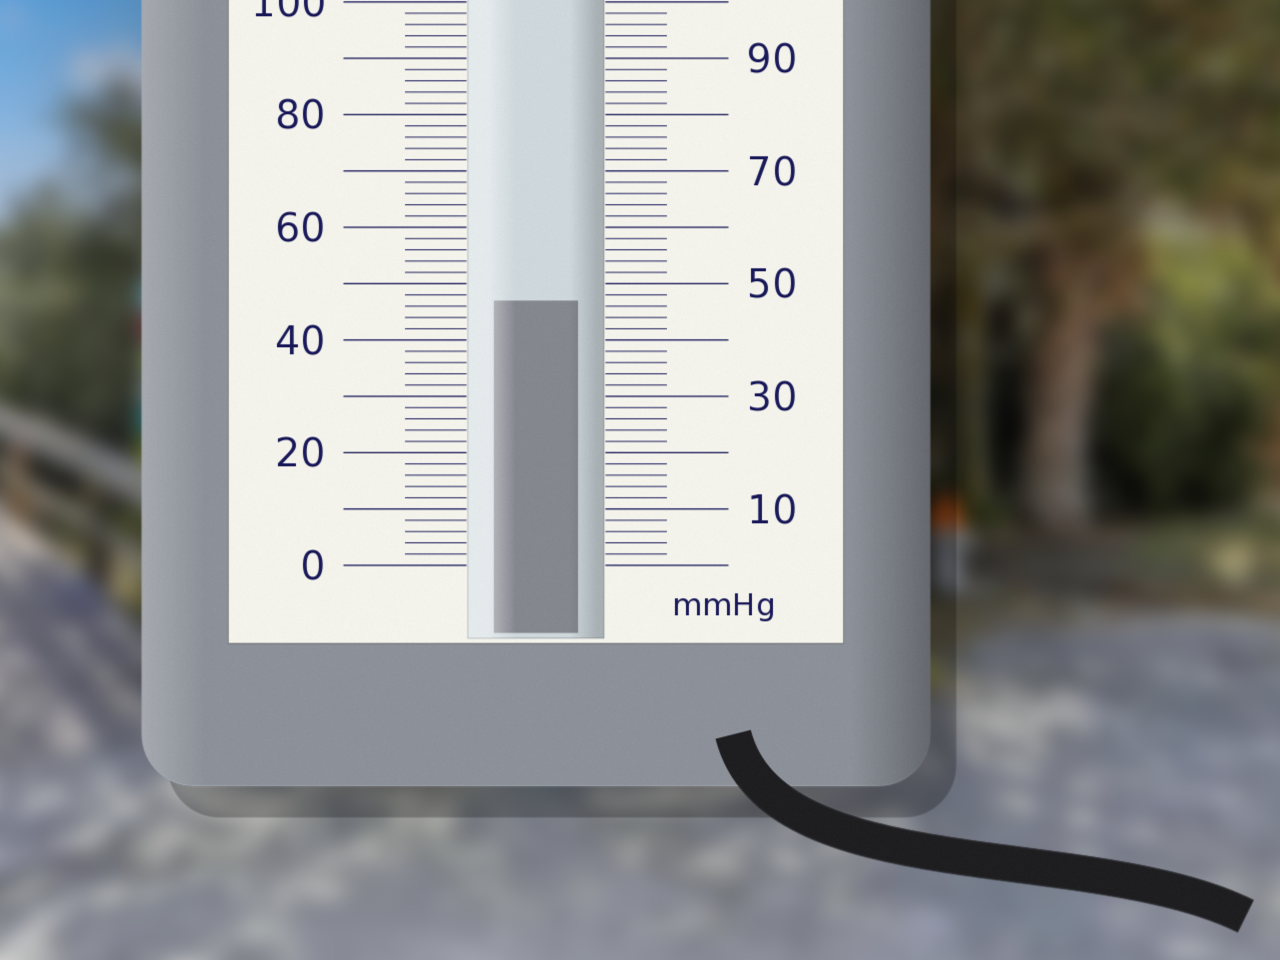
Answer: 47mmHg
